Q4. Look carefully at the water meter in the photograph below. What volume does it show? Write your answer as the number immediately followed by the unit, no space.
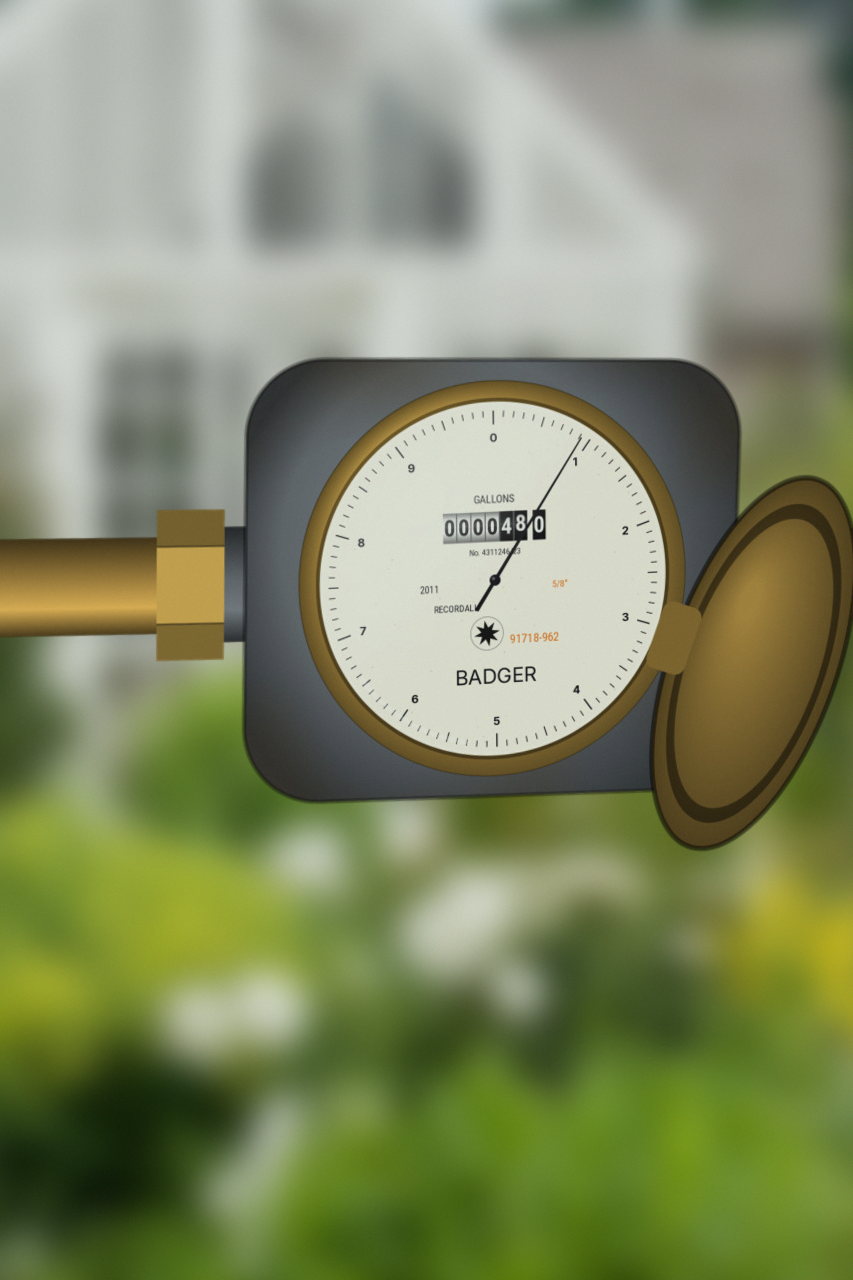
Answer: 480.9gal
